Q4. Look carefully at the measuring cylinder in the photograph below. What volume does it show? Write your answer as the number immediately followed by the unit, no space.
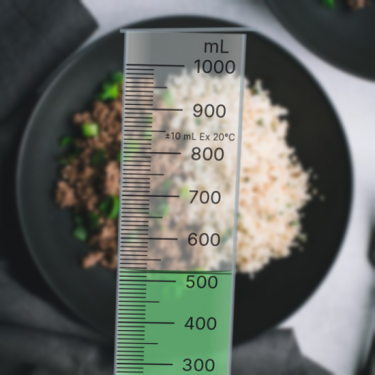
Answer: 520mL
